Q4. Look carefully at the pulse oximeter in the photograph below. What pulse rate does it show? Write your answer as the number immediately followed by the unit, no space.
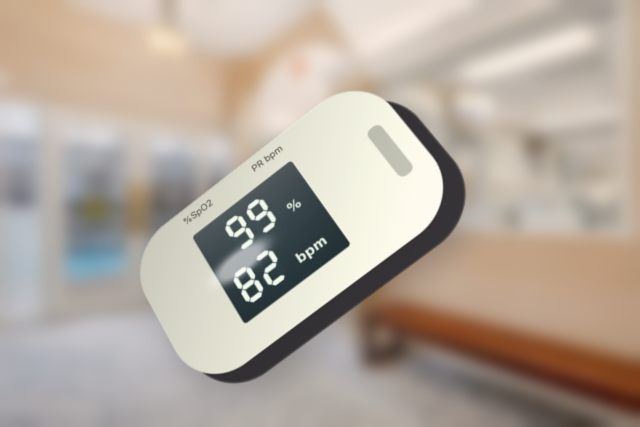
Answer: 82bpm
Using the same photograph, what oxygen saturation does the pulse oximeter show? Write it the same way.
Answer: 99%
